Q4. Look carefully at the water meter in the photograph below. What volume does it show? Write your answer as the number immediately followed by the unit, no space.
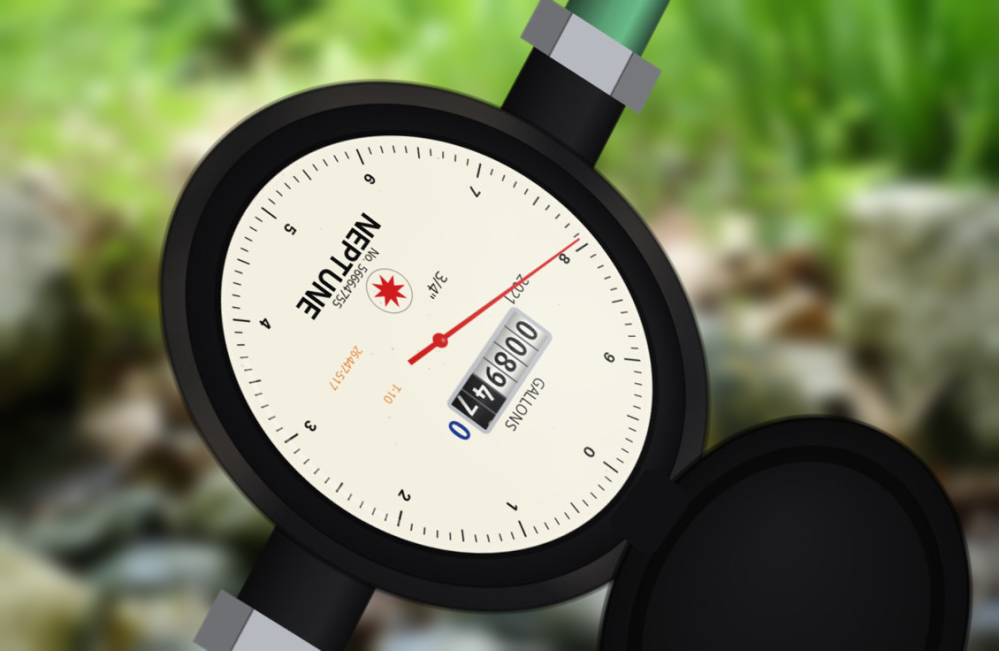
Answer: 89467.9gal
